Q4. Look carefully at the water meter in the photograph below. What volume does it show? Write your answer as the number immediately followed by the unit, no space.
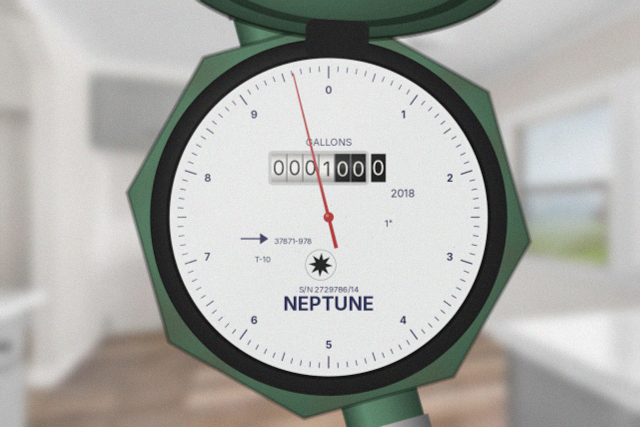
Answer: 999.6gal
